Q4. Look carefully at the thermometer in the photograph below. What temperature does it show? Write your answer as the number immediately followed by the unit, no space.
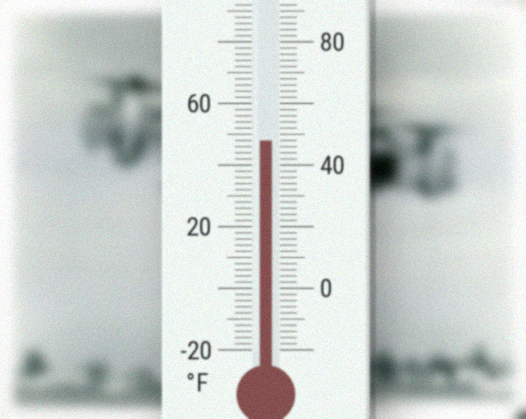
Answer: 48°F
